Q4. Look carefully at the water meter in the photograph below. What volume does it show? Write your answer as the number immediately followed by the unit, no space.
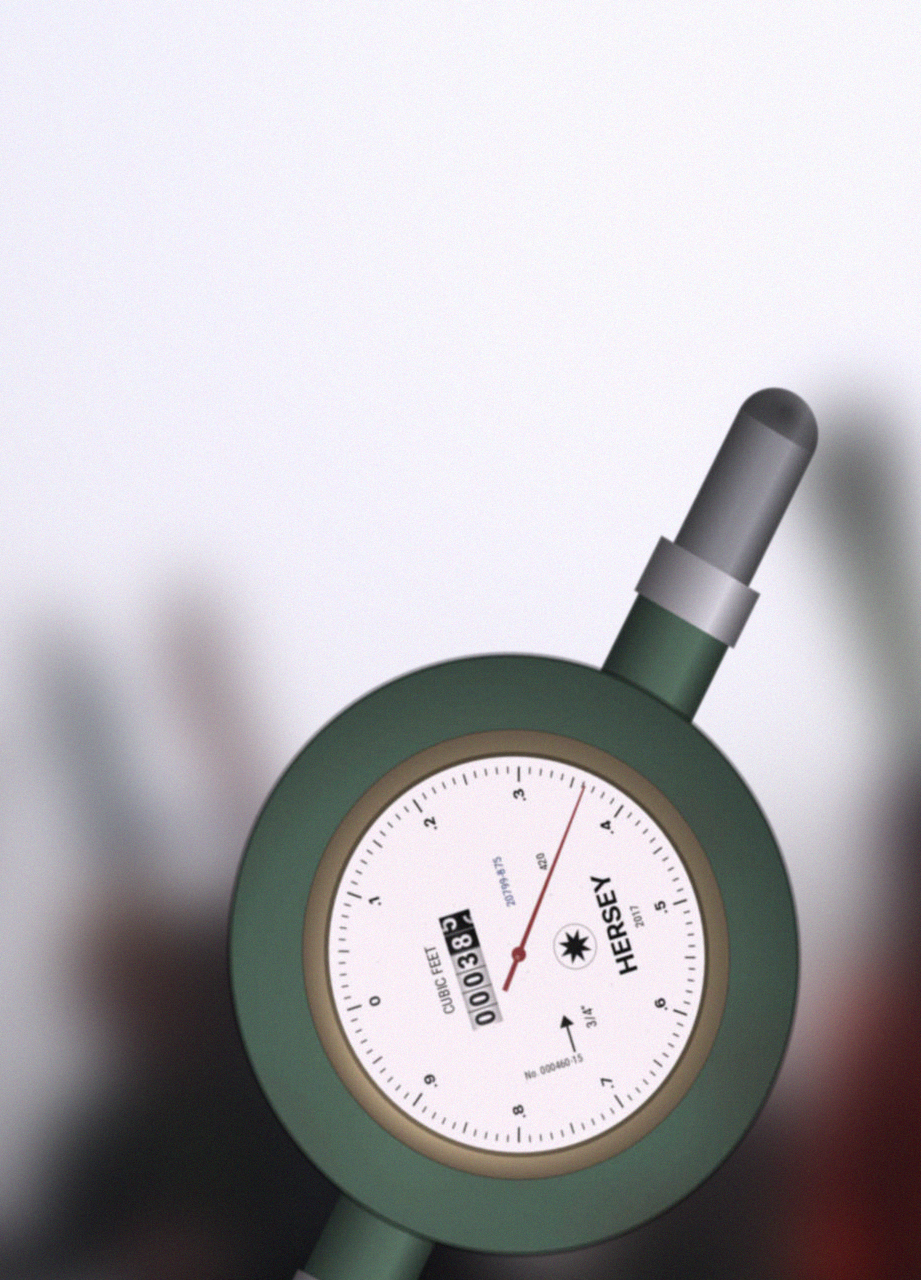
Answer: 385.36ft³
